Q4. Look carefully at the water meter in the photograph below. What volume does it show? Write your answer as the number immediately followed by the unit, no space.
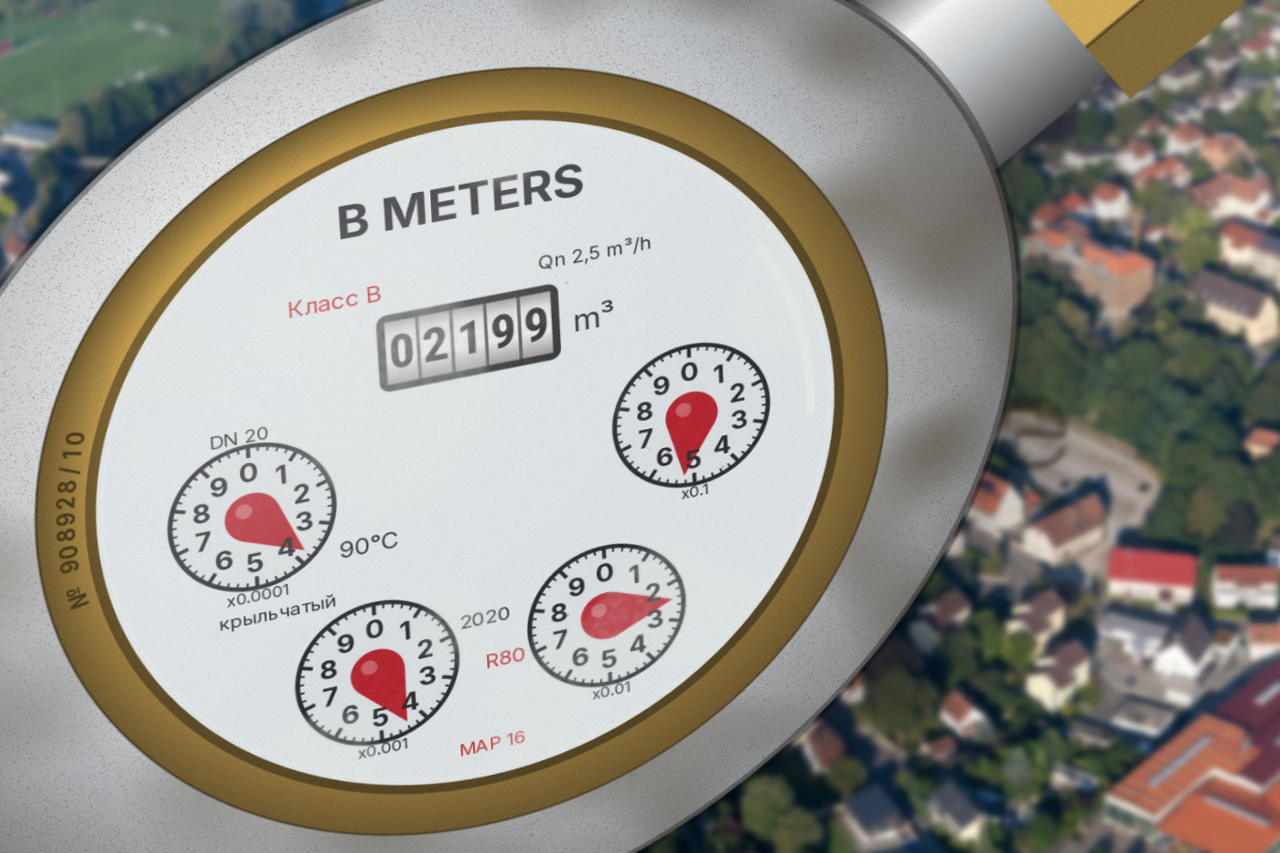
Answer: 2199.5243m³
